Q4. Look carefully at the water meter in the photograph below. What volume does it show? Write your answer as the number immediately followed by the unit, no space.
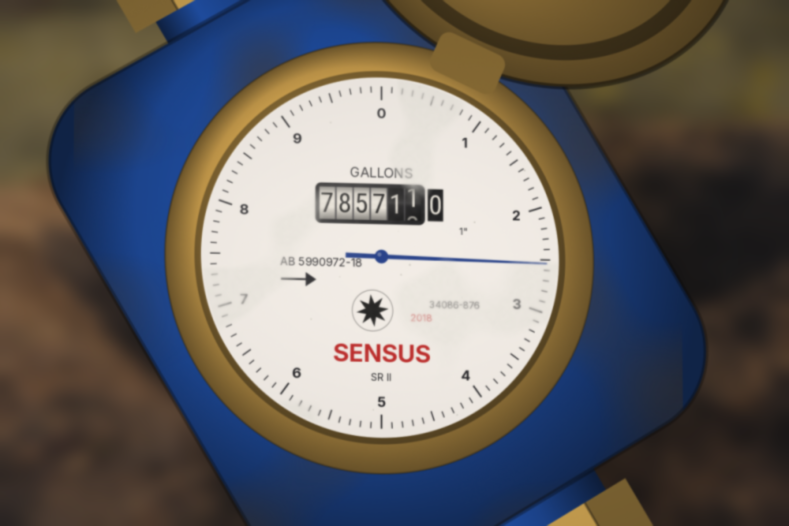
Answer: 7857112.5gal
